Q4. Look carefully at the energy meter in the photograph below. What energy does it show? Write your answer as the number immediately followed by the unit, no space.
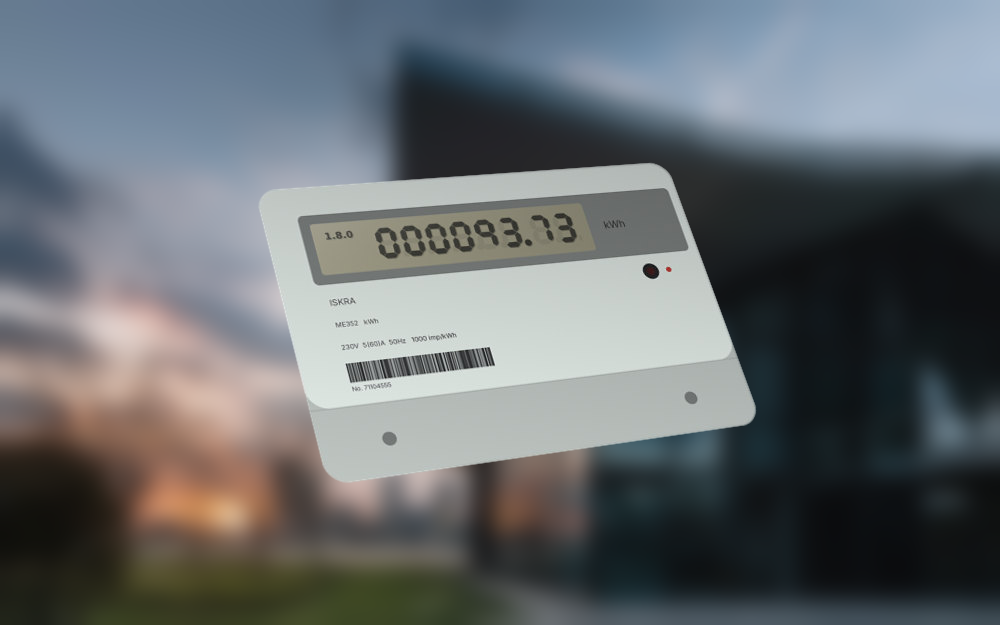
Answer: 93.73kWh
